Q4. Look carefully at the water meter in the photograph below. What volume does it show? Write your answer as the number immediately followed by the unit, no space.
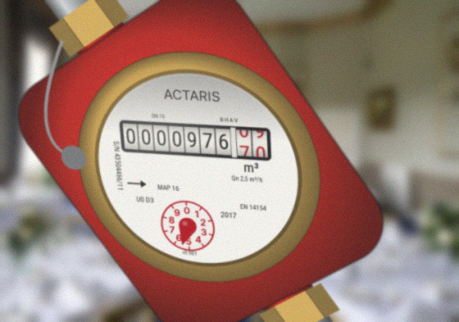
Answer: 976.695m³
